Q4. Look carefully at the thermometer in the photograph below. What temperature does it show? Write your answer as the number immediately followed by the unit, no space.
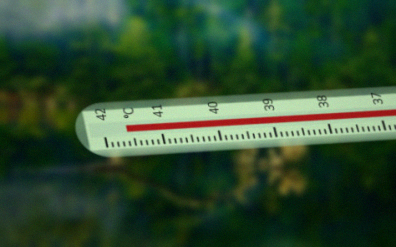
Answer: 41.6°C
